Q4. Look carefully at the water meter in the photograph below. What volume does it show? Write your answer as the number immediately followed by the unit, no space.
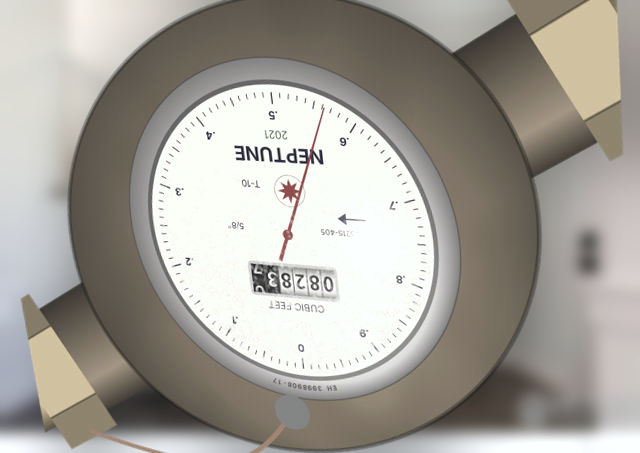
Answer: 82836.56ft³
